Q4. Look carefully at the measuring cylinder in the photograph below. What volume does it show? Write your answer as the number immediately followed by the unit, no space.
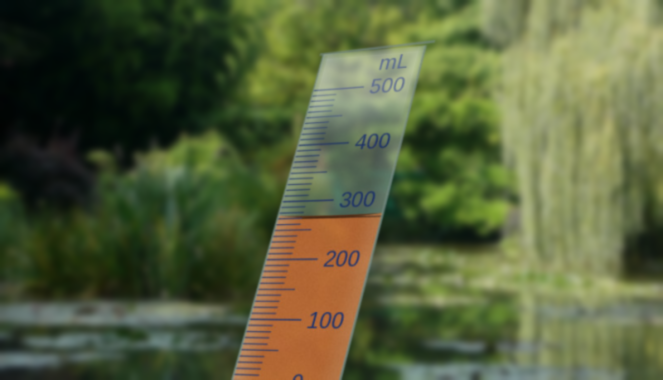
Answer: 270mL
